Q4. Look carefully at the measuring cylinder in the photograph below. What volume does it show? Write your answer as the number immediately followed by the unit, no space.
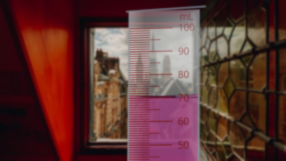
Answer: 70mL
